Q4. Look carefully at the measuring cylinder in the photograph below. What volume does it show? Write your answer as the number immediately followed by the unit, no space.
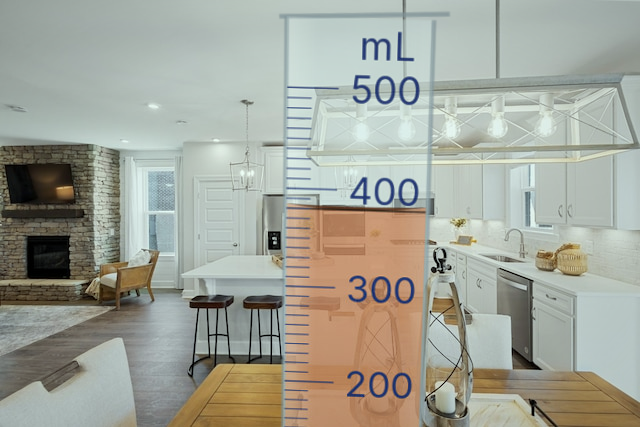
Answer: 380mL
